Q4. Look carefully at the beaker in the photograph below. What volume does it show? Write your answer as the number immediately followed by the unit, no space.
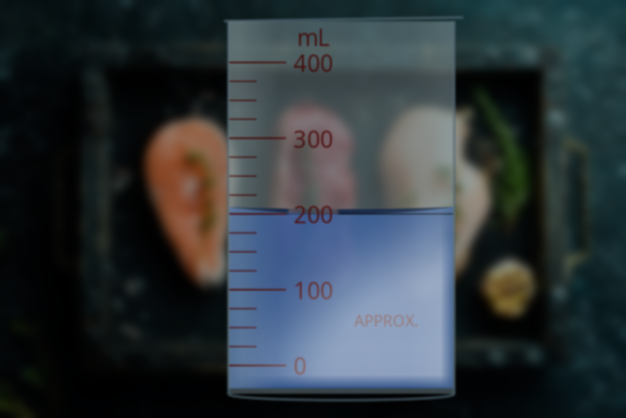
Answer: 200mL
